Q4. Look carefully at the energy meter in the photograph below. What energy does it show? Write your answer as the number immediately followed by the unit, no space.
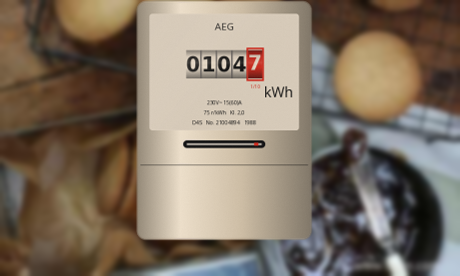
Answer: 104.7kWh
